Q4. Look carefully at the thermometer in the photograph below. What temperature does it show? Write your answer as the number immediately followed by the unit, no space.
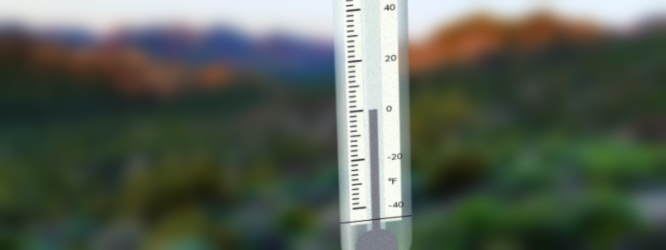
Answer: 0°F
